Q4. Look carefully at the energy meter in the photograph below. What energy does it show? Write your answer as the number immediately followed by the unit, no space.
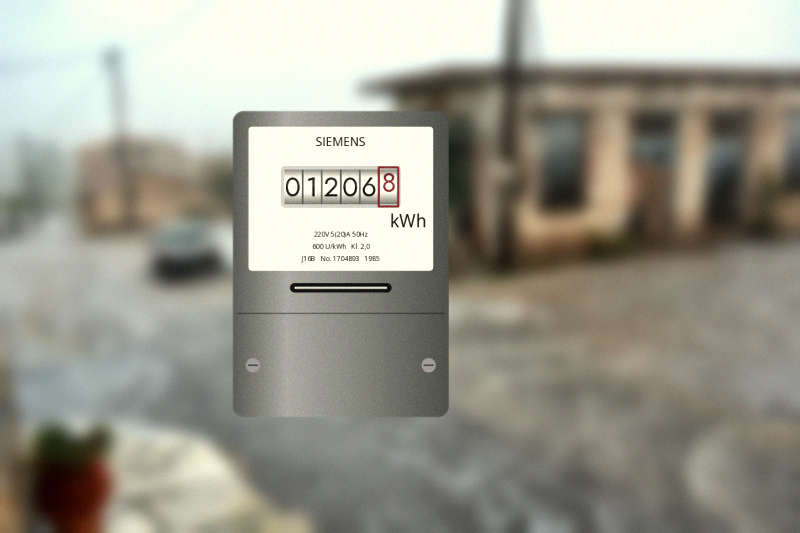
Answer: 1206.8kWh
